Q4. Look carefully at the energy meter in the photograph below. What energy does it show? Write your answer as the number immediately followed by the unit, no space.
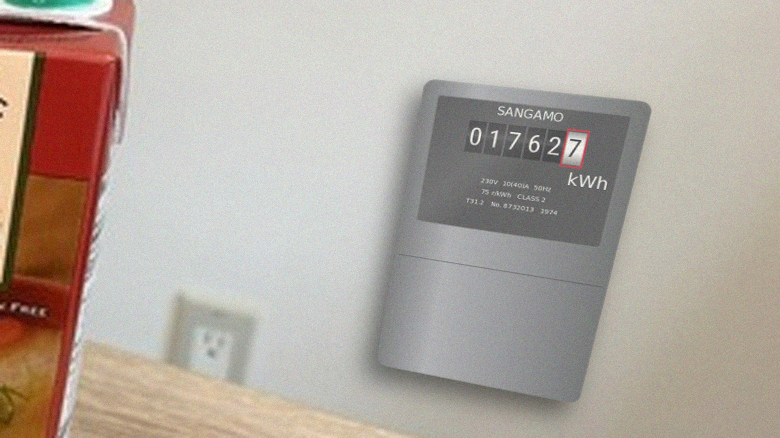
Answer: 1762.7kWh
